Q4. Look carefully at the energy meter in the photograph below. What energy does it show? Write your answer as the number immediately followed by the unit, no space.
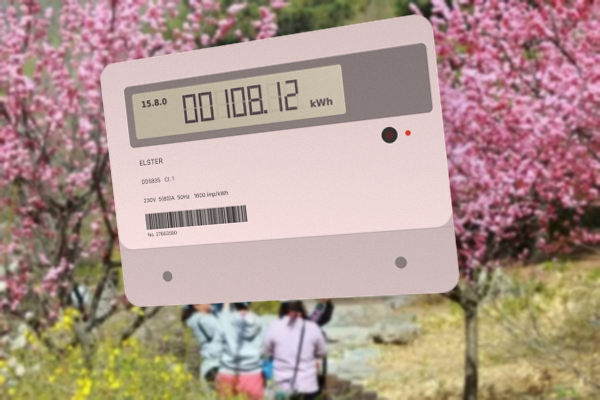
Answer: 108.12kWh
